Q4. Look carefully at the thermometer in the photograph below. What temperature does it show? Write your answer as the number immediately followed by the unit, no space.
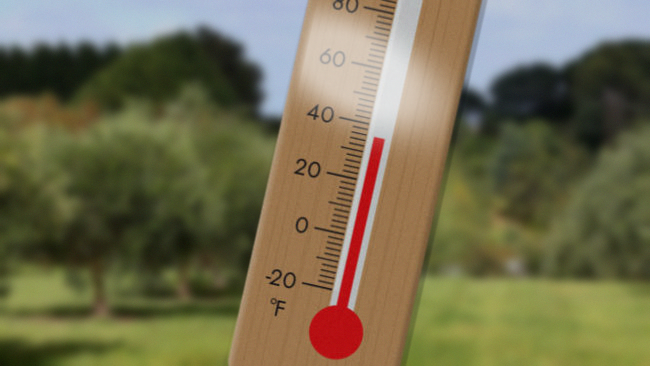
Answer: 36°F
